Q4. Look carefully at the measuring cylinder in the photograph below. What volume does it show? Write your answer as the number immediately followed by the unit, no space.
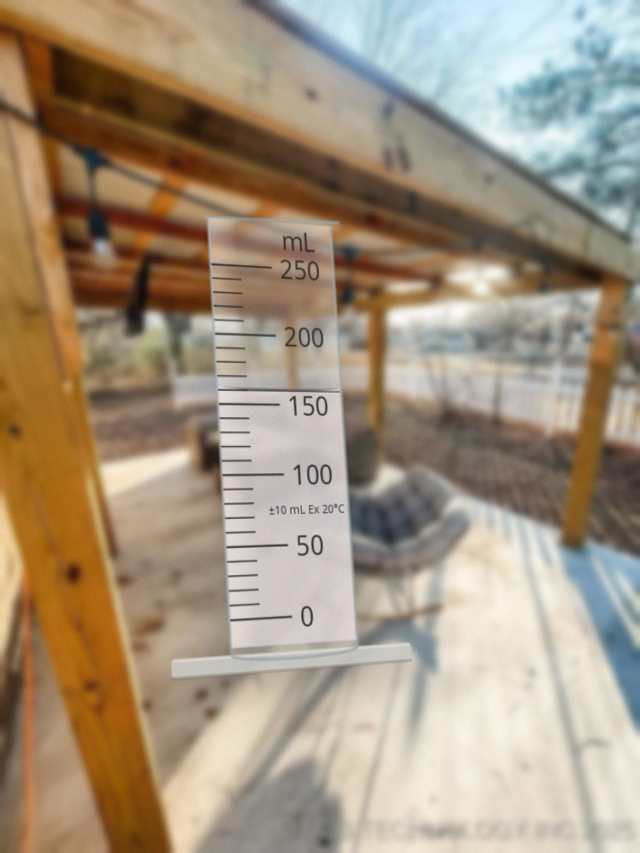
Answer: 160mL
